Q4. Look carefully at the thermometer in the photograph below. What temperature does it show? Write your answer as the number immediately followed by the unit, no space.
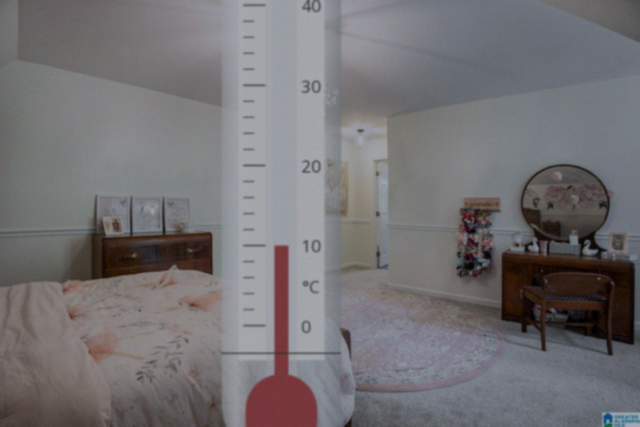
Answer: 10°C
